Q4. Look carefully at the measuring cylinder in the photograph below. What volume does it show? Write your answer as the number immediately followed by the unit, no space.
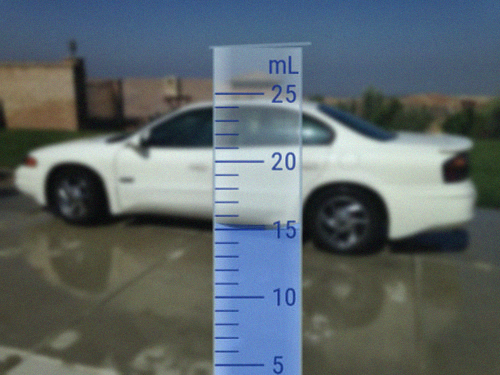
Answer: 15mL
